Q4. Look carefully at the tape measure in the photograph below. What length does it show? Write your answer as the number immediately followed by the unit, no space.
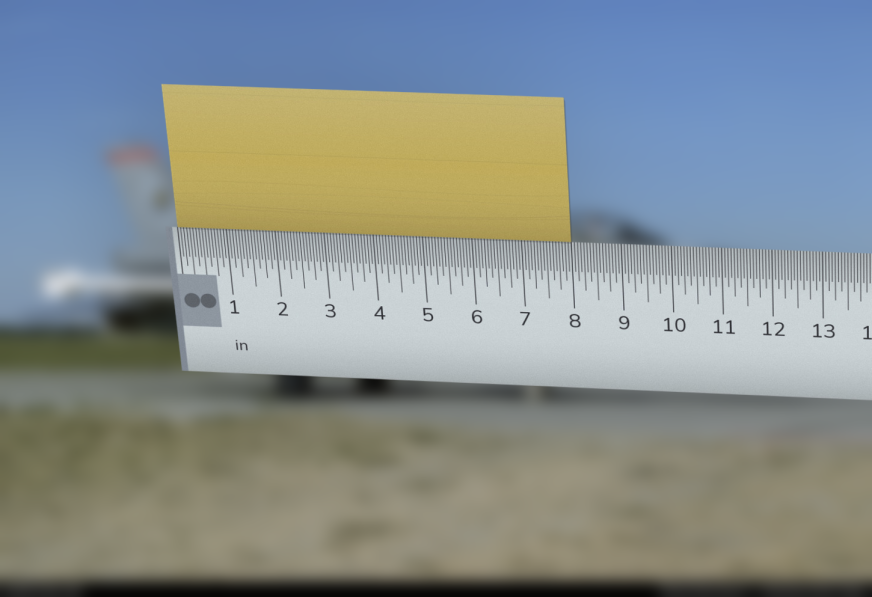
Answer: 8in
